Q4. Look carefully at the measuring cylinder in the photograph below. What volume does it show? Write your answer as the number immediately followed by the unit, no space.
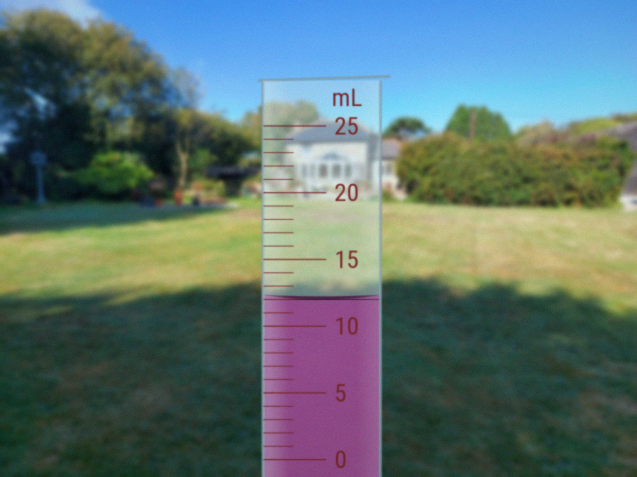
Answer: 12mL
